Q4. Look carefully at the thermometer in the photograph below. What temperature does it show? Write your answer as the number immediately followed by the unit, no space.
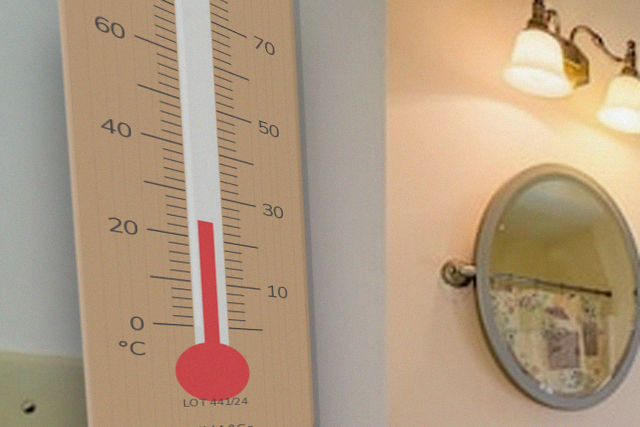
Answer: 24°C
